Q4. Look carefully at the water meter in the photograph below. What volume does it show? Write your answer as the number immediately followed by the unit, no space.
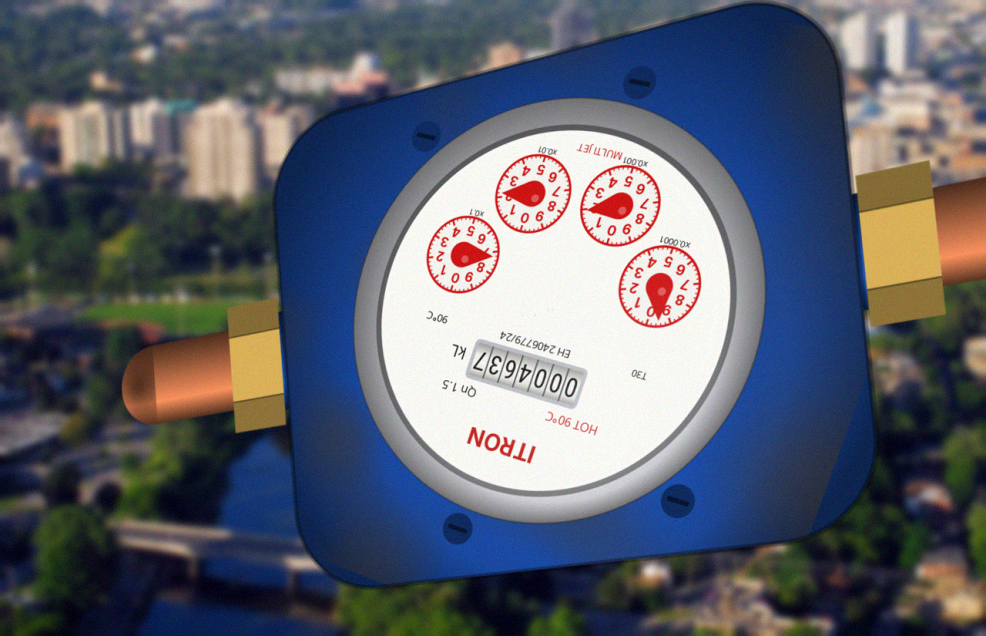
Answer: 4637.7219kL
